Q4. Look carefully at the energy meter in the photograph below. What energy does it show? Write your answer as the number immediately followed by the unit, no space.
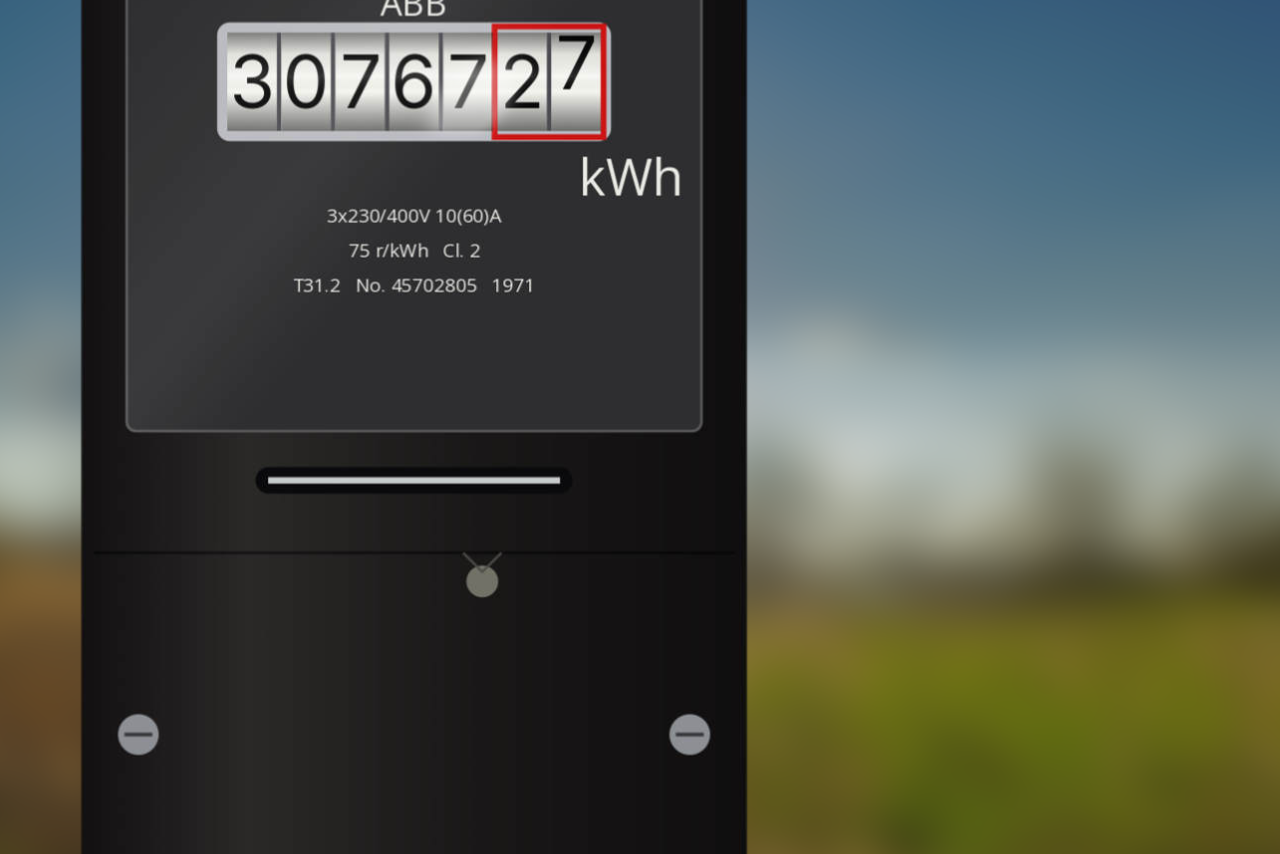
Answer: 30767.27kWh
